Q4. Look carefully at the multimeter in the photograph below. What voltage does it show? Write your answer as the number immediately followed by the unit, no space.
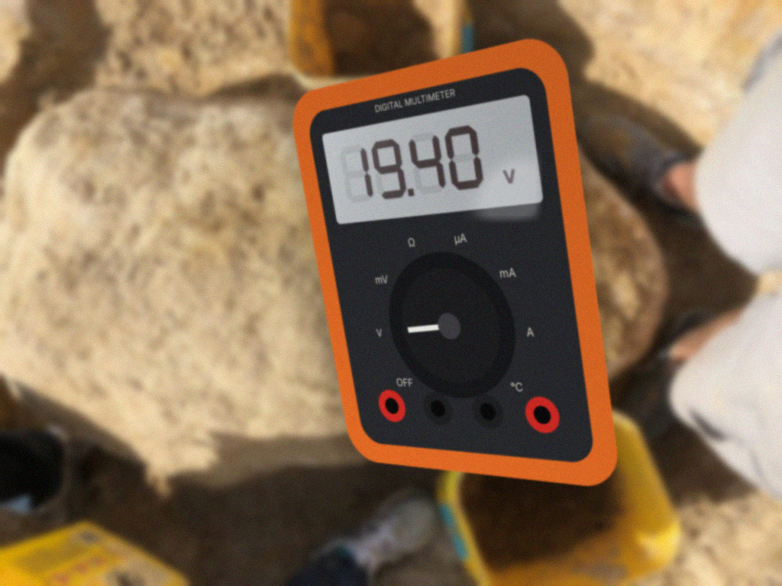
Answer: 19.40V
